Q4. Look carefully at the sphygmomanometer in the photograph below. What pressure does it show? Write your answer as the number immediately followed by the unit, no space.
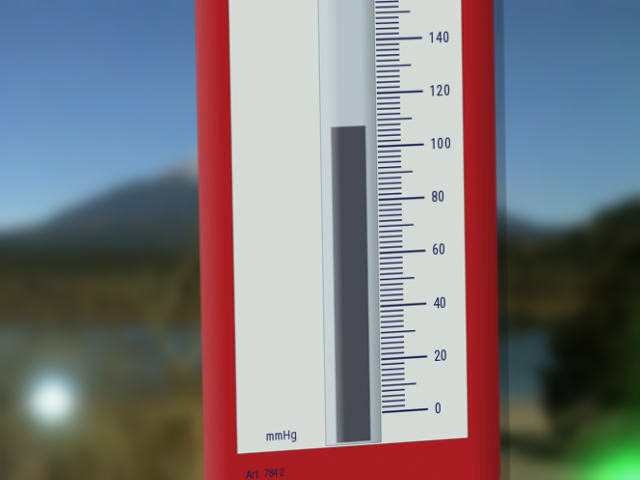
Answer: 108mmHg
